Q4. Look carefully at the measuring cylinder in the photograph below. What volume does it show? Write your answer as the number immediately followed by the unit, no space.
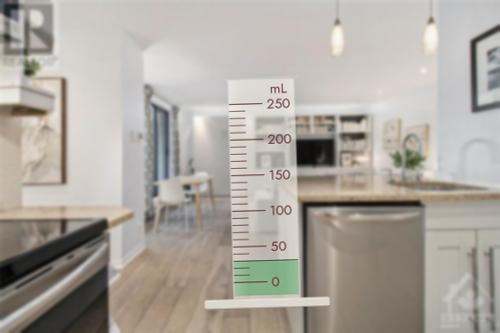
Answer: 30mL
